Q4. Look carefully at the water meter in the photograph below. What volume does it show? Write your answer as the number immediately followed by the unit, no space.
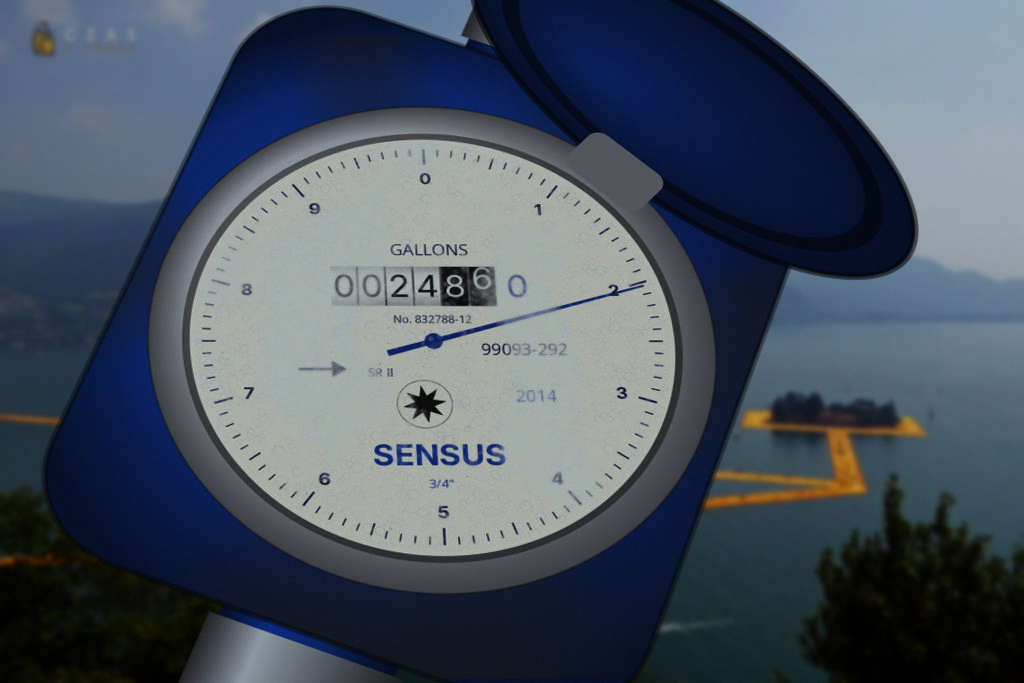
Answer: 24862.0gal
